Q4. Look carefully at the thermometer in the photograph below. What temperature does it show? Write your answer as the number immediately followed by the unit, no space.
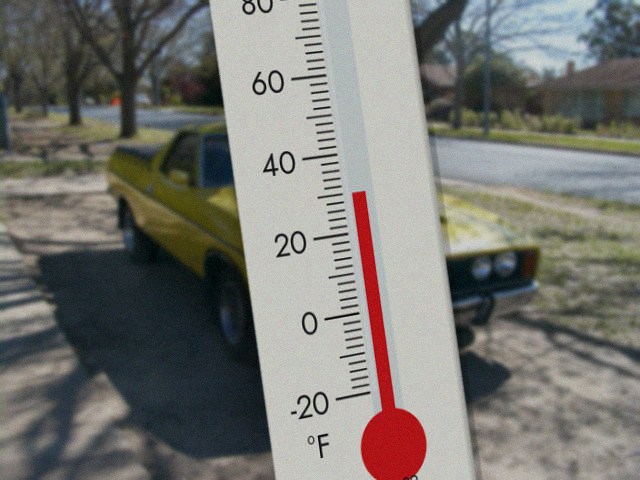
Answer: 30°F
